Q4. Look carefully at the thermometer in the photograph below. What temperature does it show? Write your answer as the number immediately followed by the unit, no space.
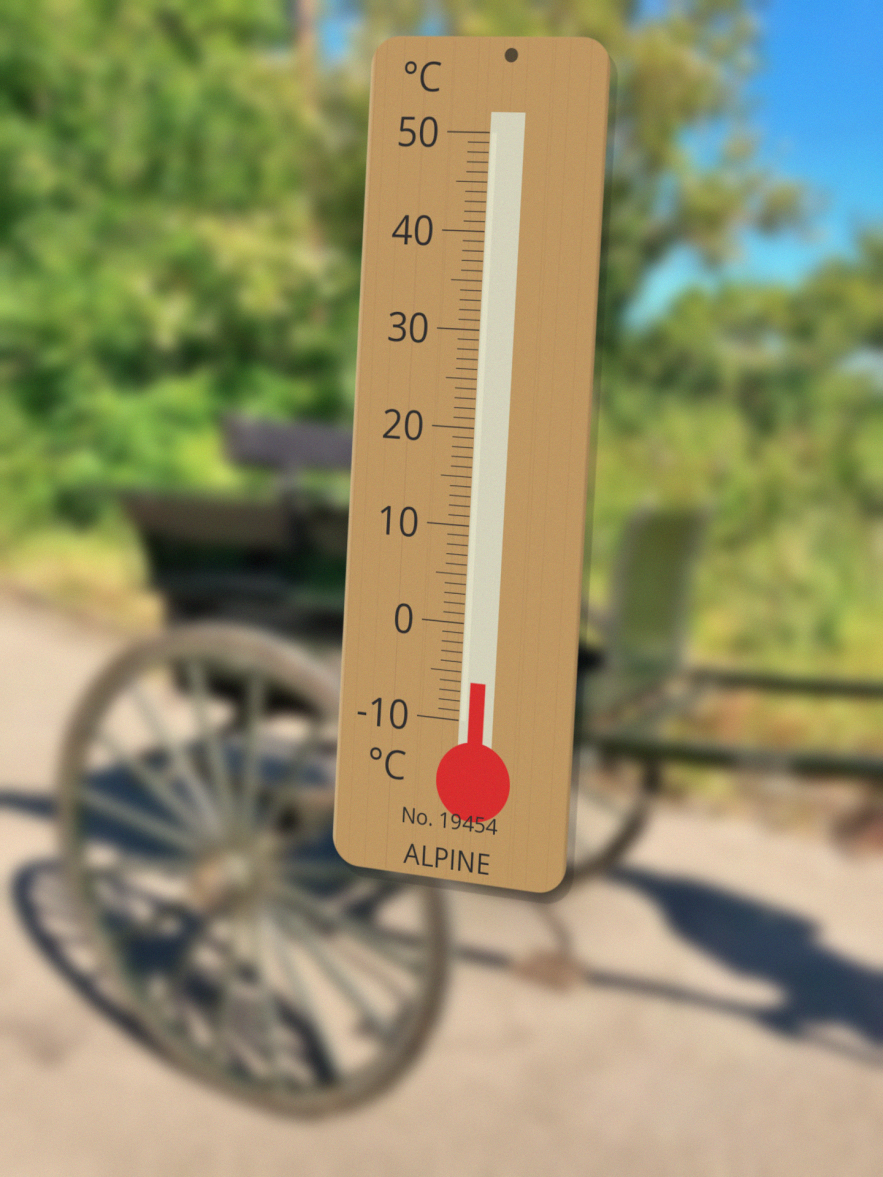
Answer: -6°C
